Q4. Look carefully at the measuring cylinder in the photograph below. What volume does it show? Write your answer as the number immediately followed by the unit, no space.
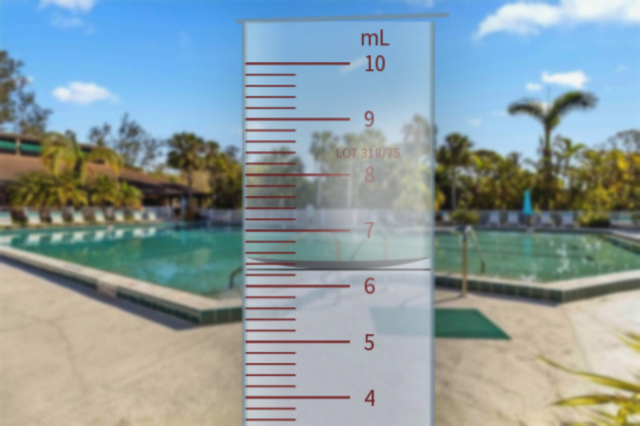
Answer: 6.3mL
